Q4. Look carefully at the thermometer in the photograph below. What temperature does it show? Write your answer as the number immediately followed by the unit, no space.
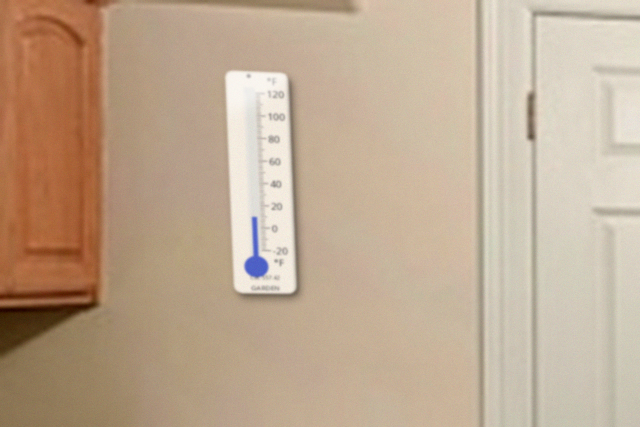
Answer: 10°F
